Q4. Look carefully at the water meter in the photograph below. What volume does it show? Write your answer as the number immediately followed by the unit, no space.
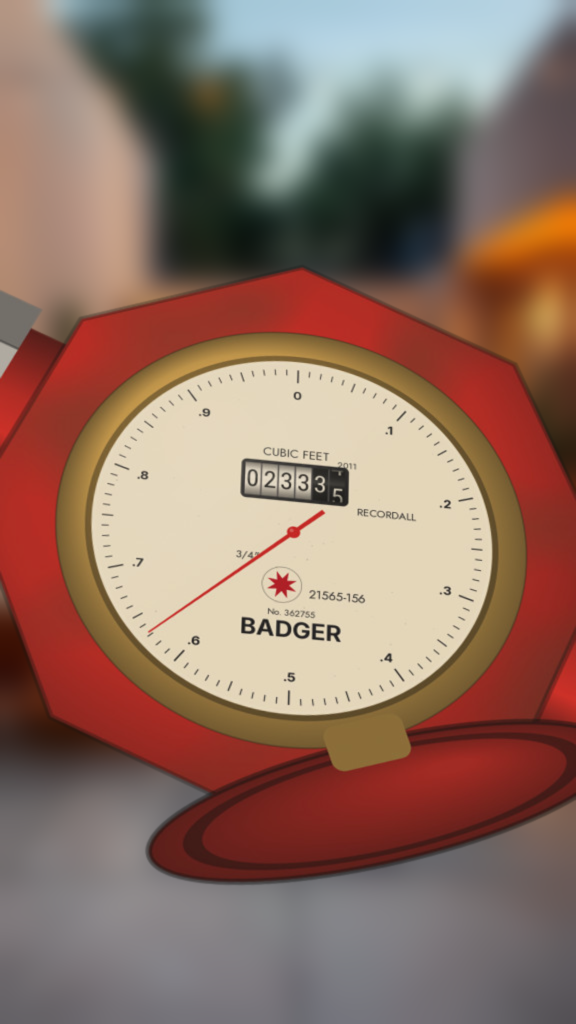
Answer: 23334.63ft³
